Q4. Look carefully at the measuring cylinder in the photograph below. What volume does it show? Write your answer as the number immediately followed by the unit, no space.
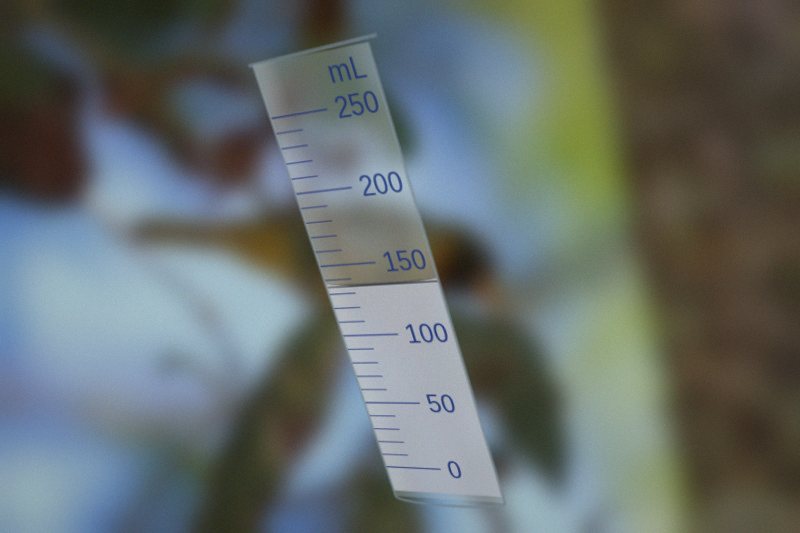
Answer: 135mL
